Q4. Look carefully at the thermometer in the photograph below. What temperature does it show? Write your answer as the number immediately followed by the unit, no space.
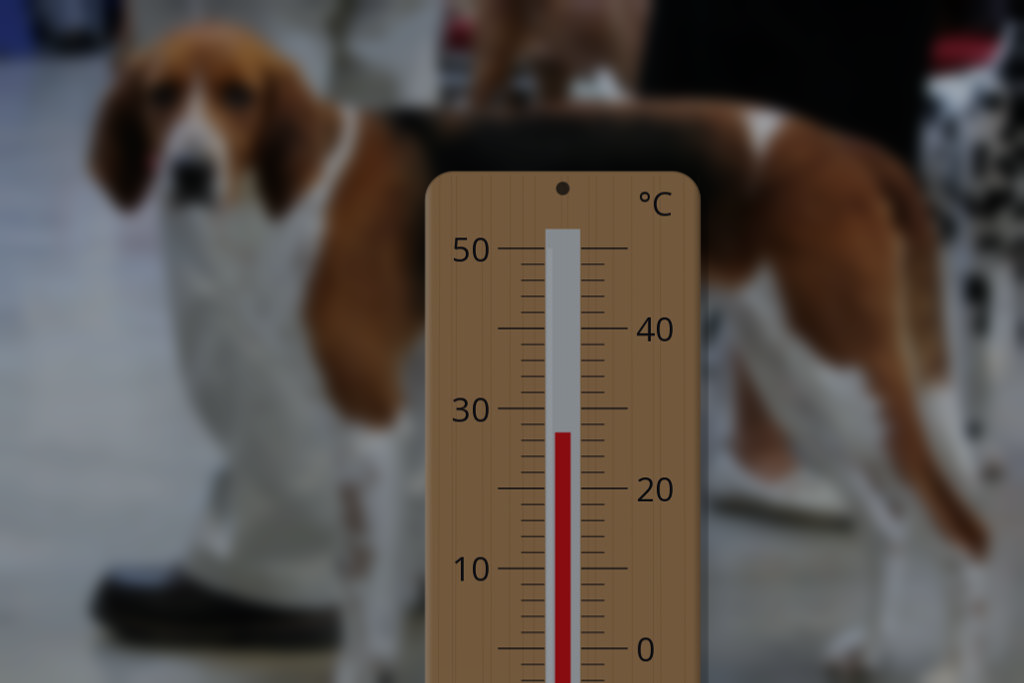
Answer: 27°C
